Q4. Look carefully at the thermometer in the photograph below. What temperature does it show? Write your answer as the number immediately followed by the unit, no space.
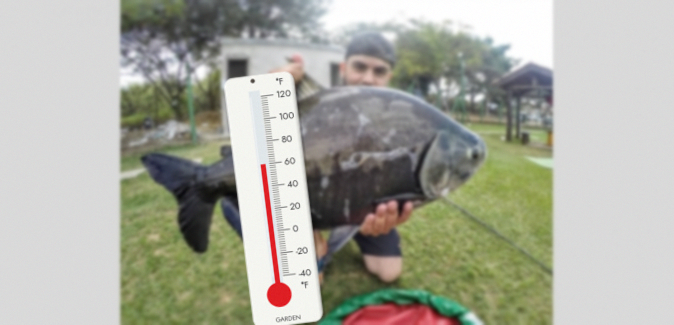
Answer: 60°F
